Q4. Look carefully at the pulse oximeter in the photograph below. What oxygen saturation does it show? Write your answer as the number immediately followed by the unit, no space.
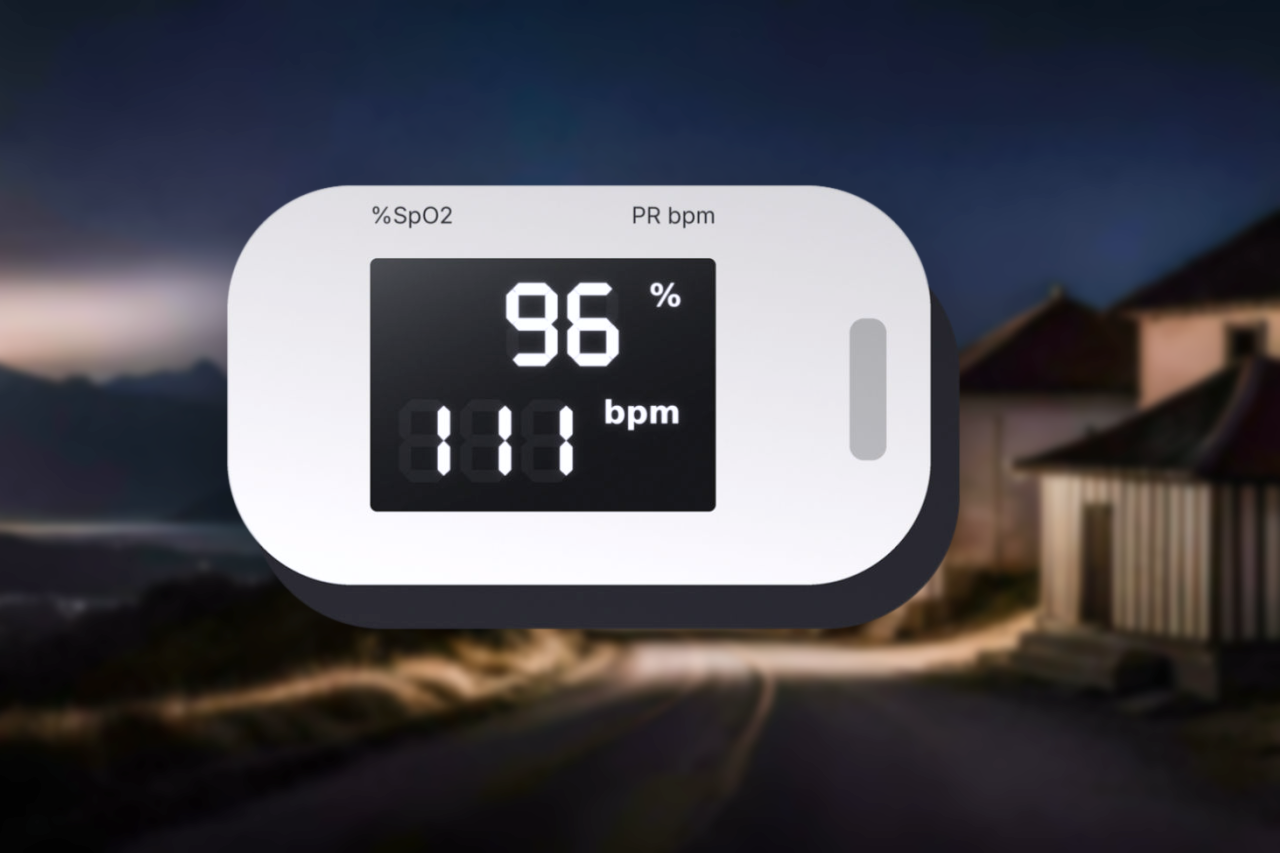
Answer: 96%
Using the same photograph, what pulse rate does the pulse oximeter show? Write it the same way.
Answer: 111bpm
